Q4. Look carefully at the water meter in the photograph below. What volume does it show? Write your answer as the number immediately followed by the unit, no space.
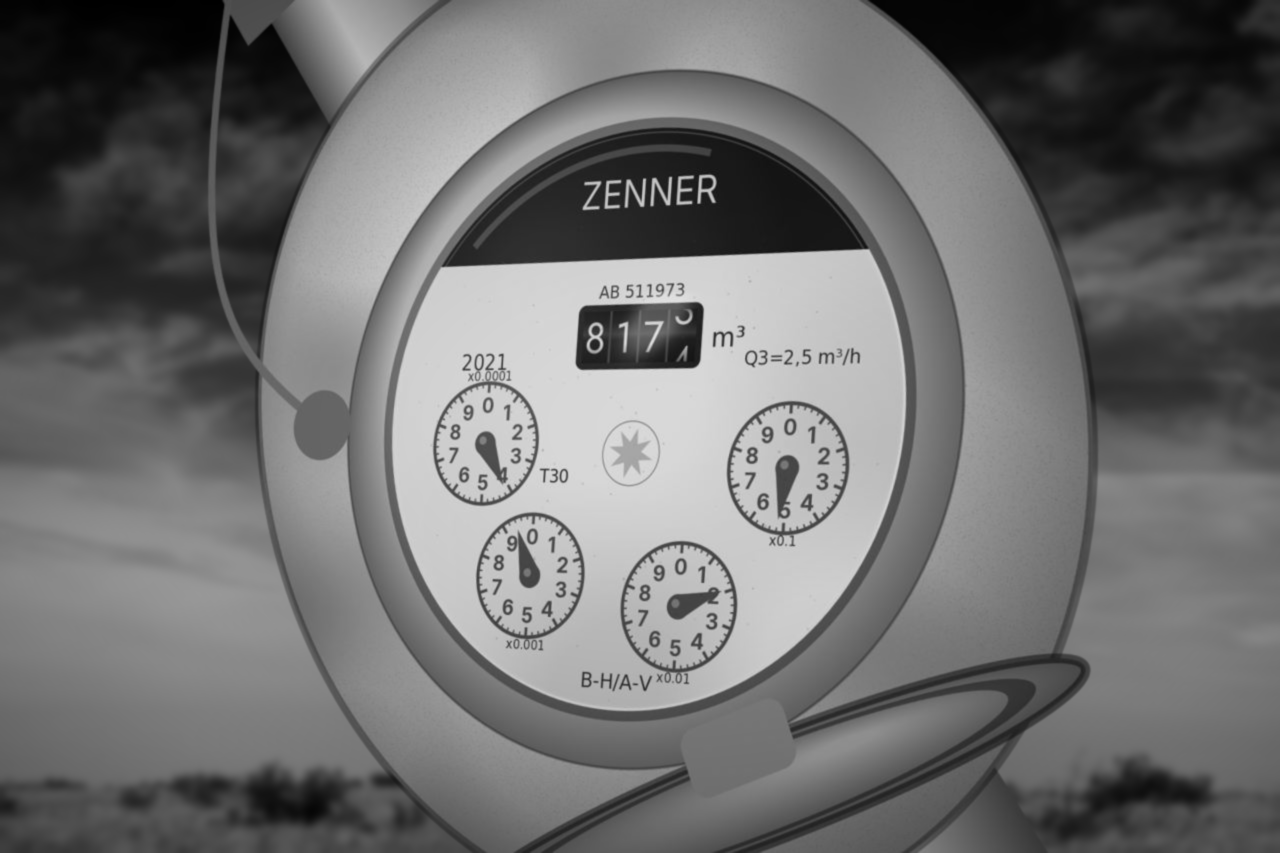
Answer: 8173.5194m³
